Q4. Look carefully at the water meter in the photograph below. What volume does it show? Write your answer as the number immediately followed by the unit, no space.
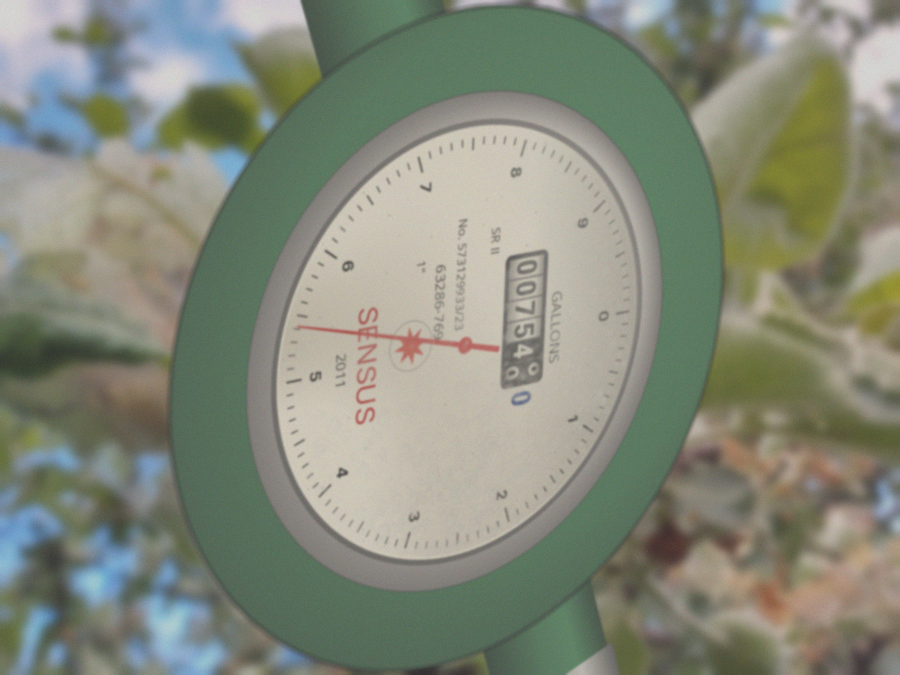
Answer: 75485.4gal
